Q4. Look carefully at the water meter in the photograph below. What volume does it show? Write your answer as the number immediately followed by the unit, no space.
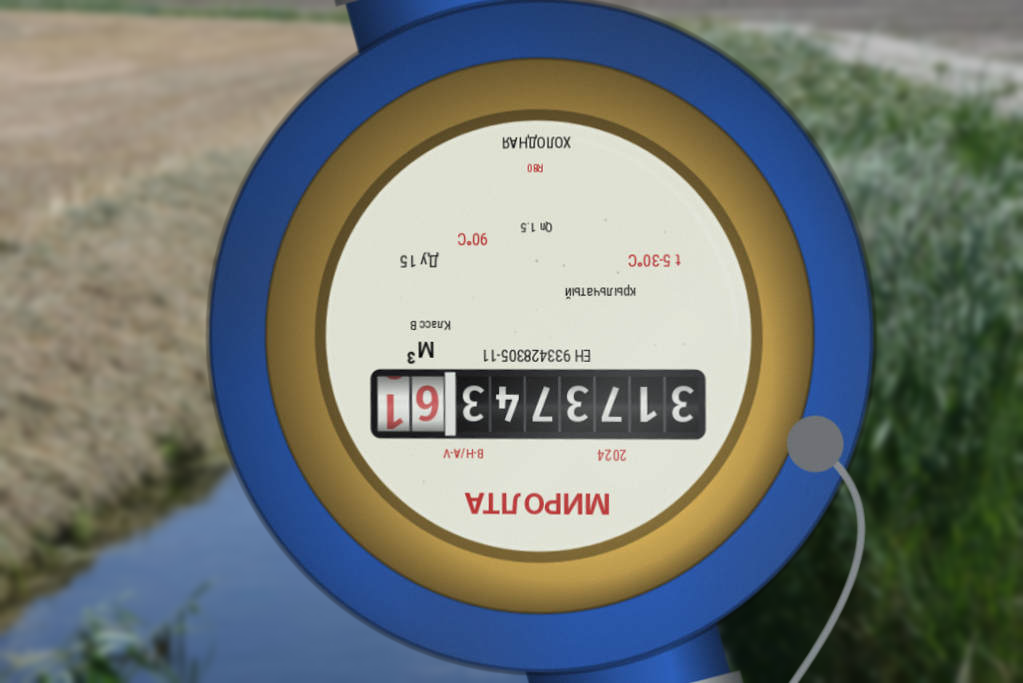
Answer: 3173743.61m³
